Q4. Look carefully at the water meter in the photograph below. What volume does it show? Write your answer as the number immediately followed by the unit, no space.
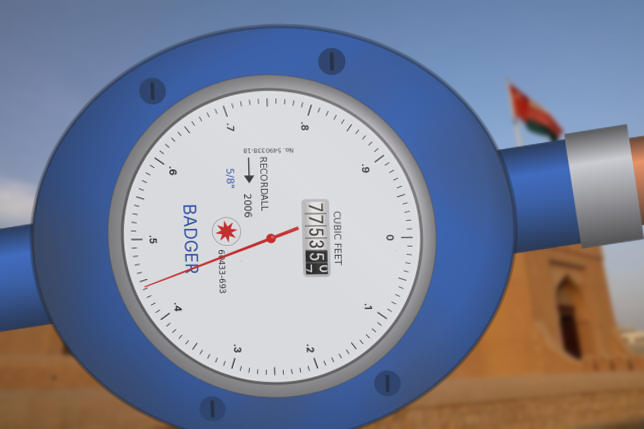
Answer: 775356.44ft³
